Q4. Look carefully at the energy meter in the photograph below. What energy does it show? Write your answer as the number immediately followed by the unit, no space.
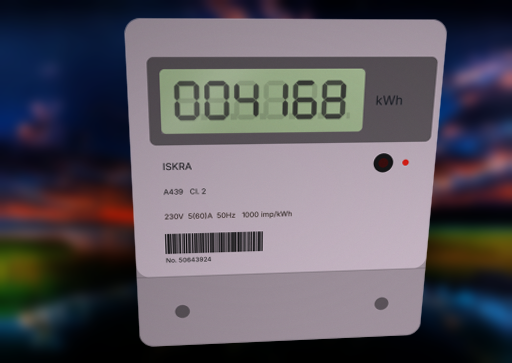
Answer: 4168kWh
